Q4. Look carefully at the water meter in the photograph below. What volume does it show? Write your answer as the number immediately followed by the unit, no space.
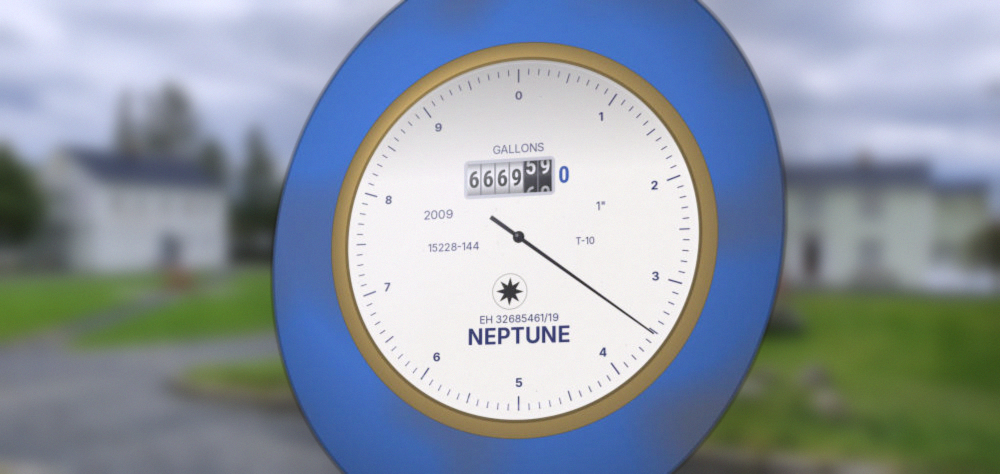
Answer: 6669593.5gal
